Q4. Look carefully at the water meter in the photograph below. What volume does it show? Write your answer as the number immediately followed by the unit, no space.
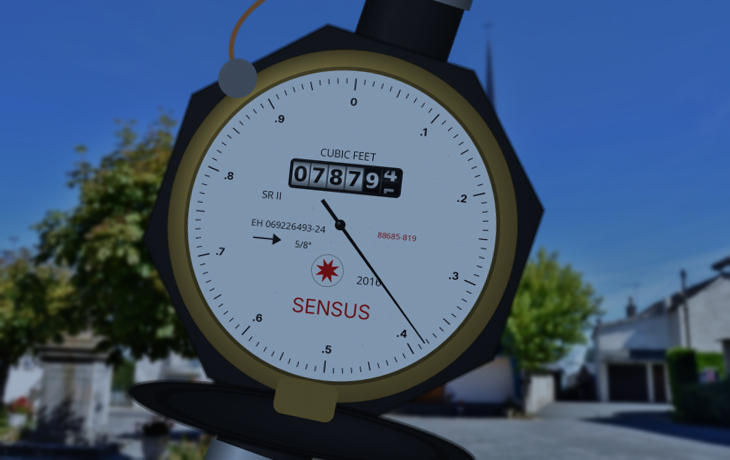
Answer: 78794.38ft³
